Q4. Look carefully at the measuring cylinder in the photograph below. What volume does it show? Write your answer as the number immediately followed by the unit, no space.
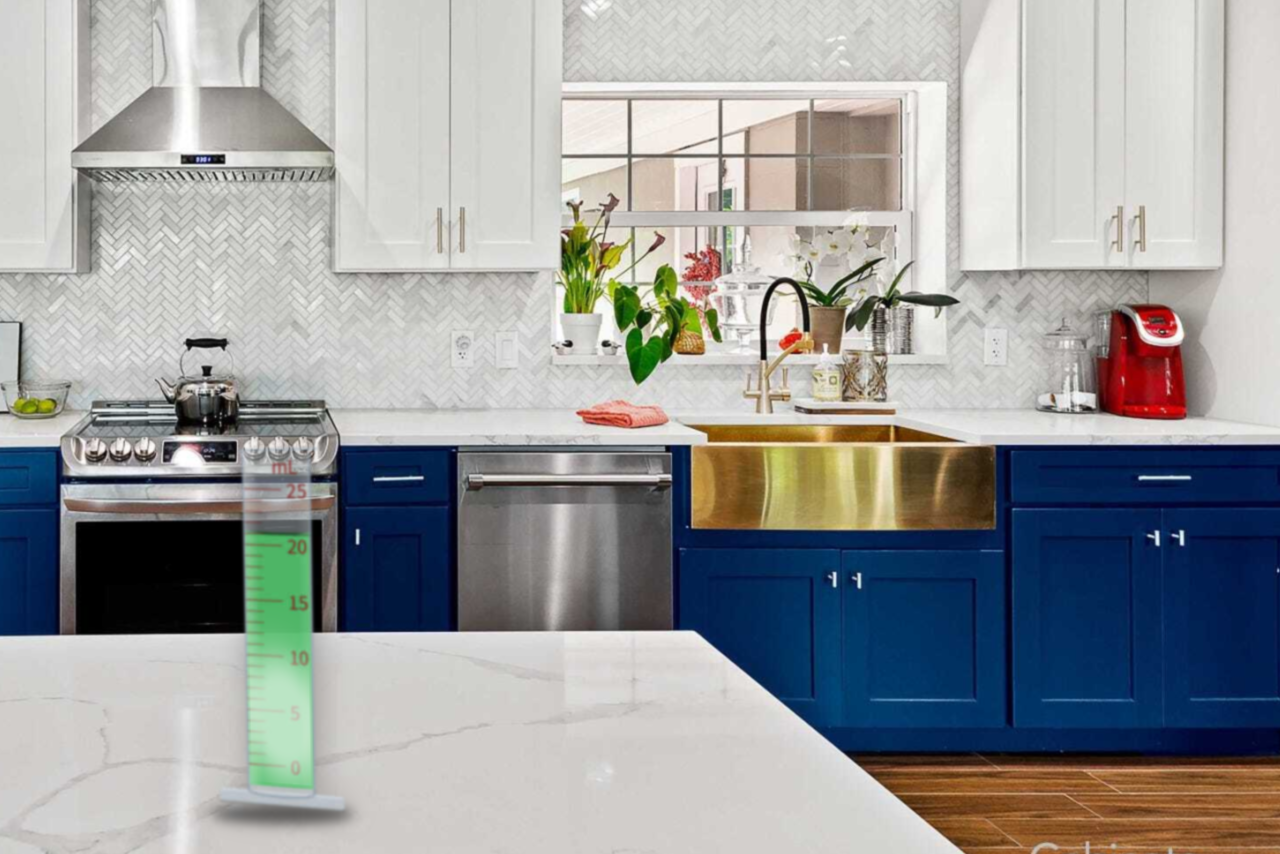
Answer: 21mL
